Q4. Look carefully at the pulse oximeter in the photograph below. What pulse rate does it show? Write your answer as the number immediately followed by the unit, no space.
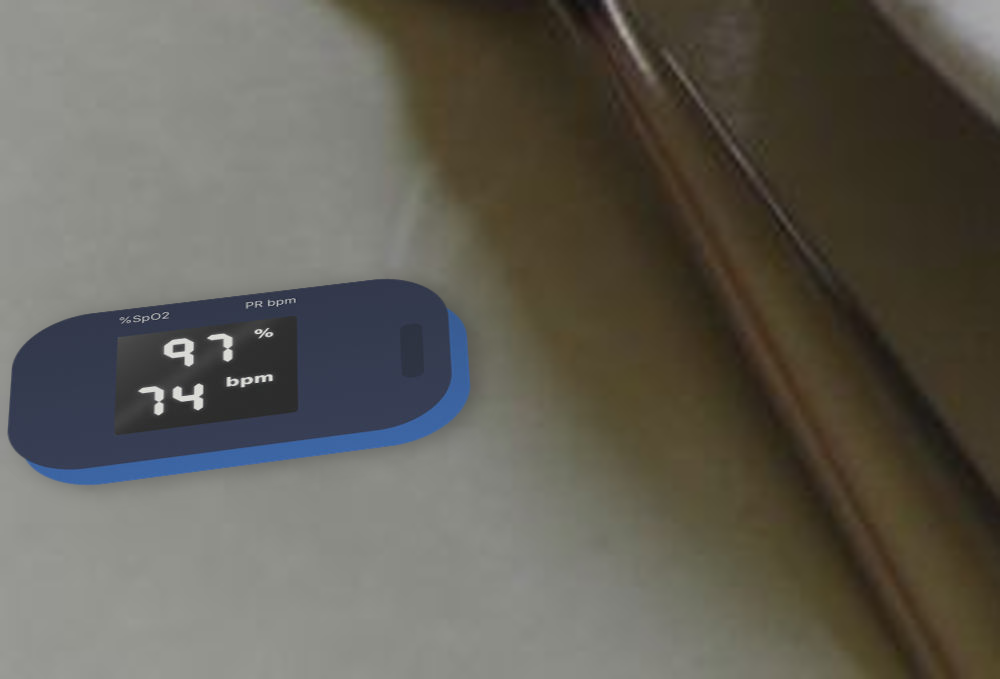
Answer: 74bpm
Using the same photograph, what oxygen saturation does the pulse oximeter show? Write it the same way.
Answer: 97%
